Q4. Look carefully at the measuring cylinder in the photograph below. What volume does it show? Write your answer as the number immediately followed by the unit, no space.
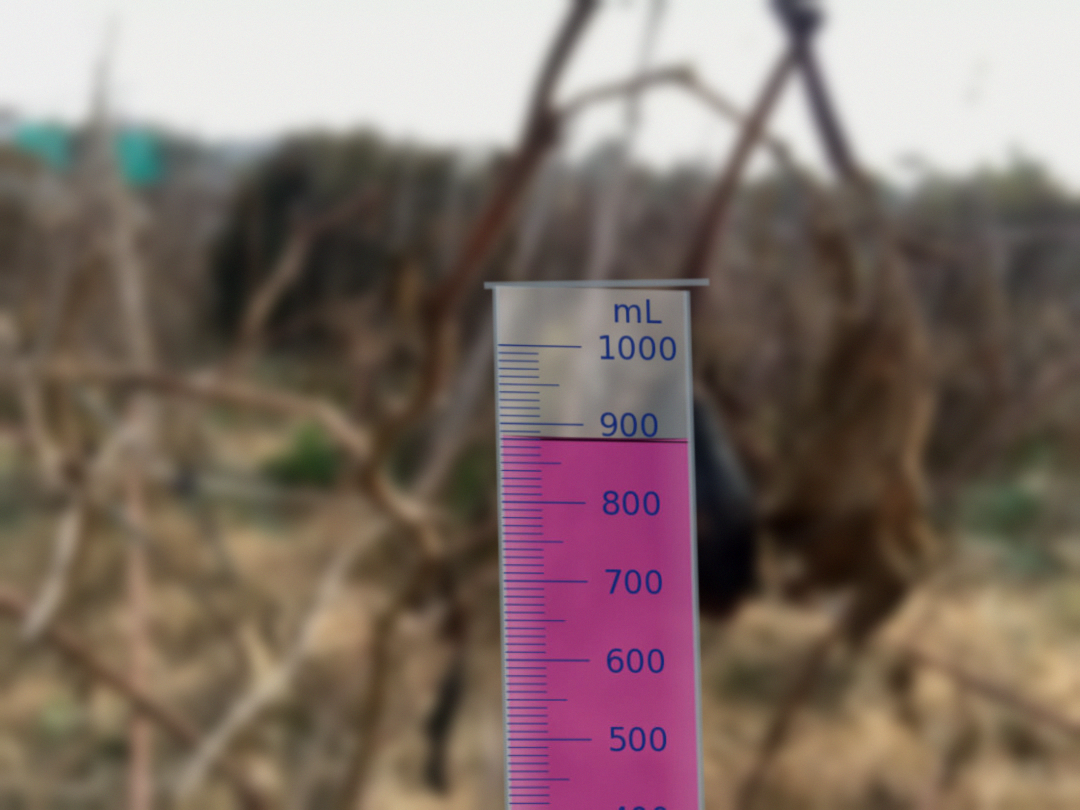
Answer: 880mL
